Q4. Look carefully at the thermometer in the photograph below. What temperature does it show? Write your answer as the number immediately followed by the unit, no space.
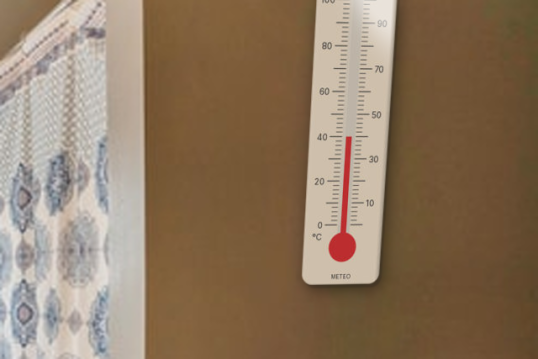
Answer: 40°C
